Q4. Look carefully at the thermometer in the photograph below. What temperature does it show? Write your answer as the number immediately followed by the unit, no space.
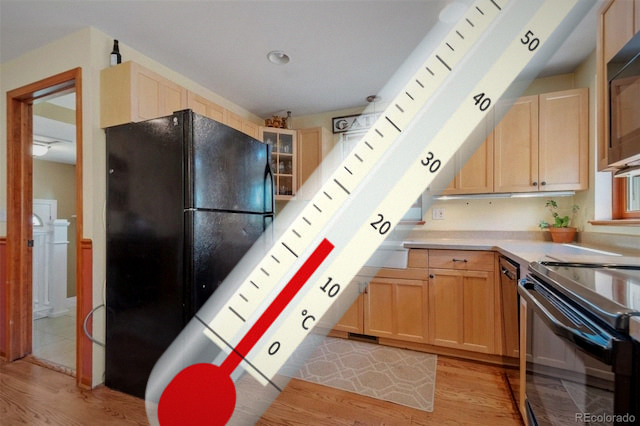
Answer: 14°C
